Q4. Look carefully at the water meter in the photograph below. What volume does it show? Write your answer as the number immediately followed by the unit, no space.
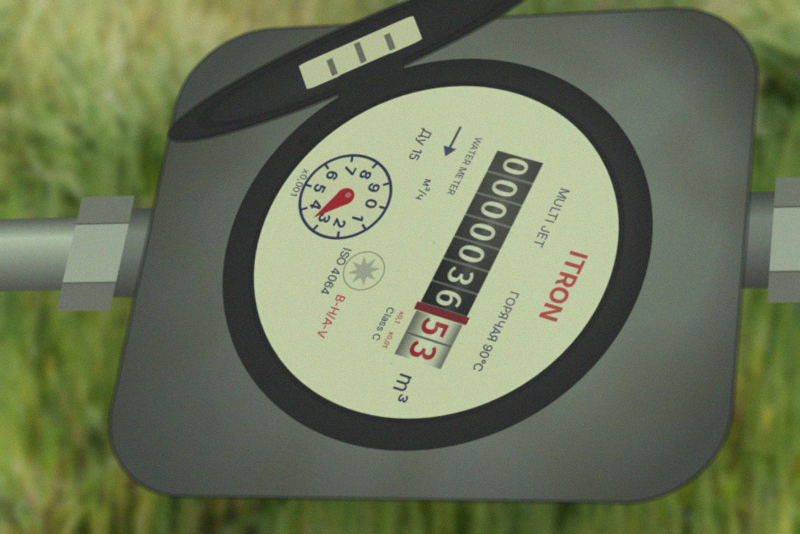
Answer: 36.533m³
